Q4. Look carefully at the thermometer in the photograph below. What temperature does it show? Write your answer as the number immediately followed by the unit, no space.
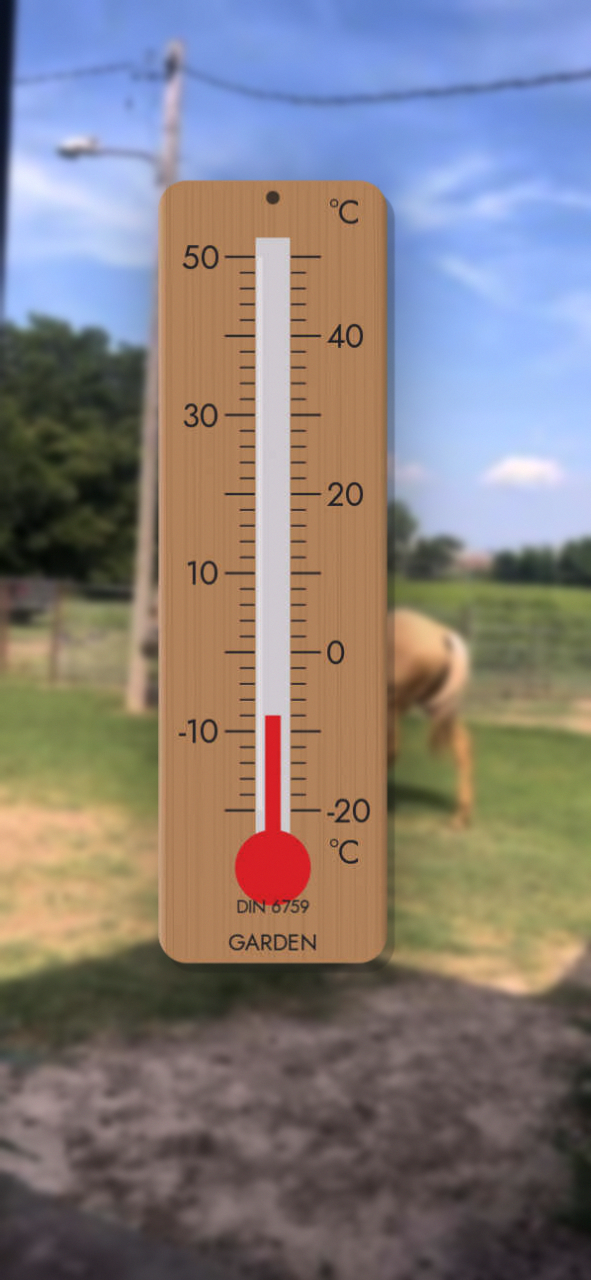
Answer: -8°C
